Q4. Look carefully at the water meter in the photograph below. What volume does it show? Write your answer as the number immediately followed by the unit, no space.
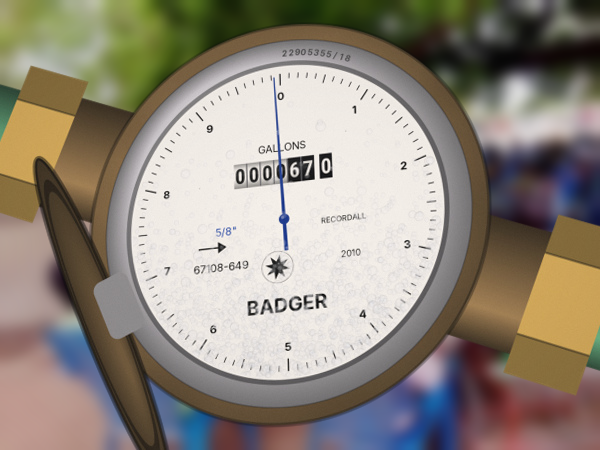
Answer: 669.9gal
